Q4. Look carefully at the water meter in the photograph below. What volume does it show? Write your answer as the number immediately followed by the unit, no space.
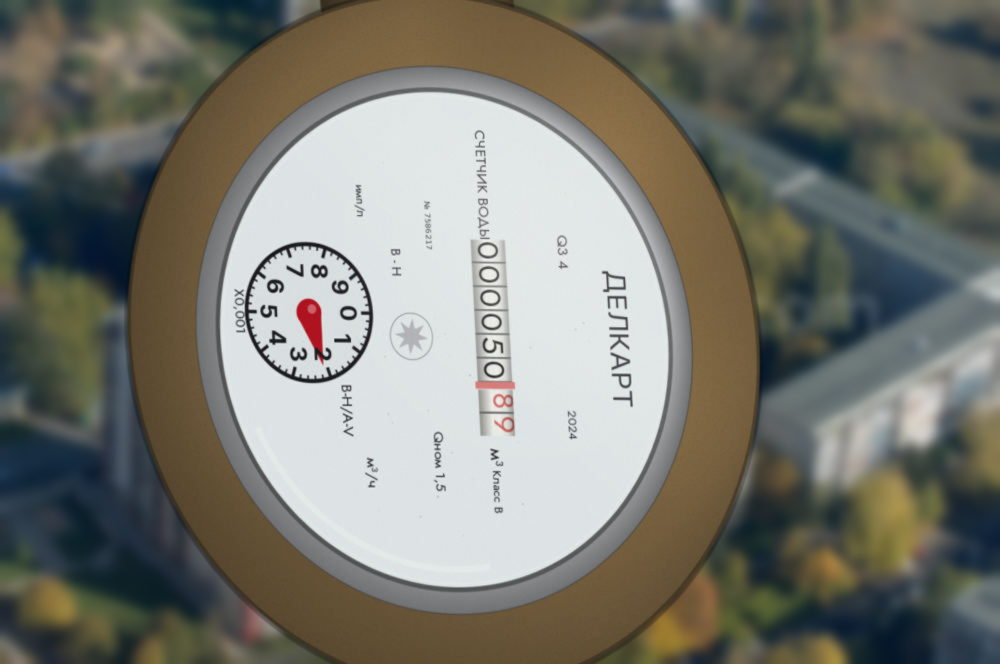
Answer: 50.892m³
